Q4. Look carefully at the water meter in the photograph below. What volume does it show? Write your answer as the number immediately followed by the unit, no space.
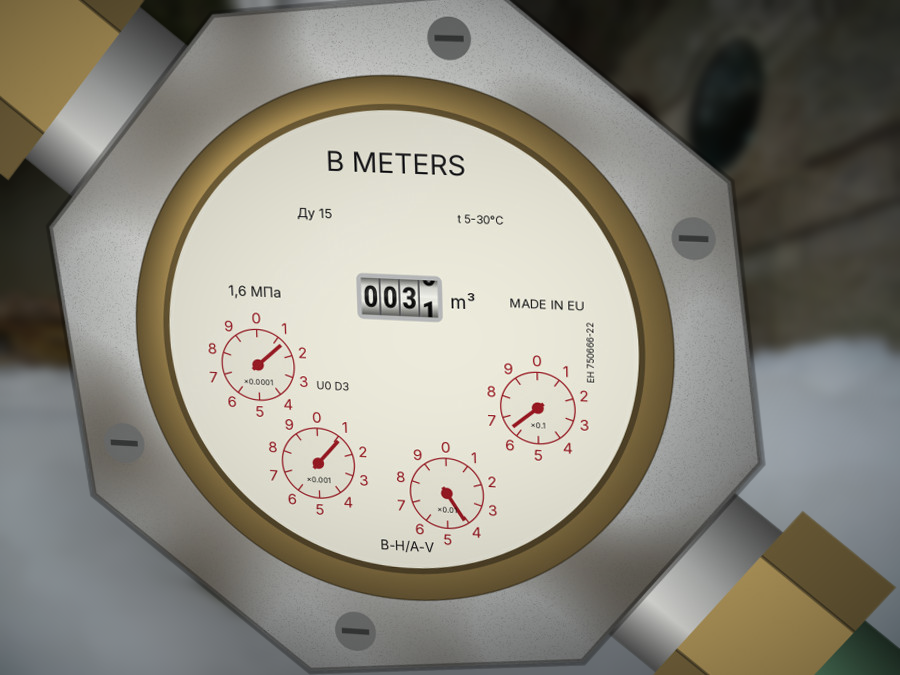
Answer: 30.6411m³
